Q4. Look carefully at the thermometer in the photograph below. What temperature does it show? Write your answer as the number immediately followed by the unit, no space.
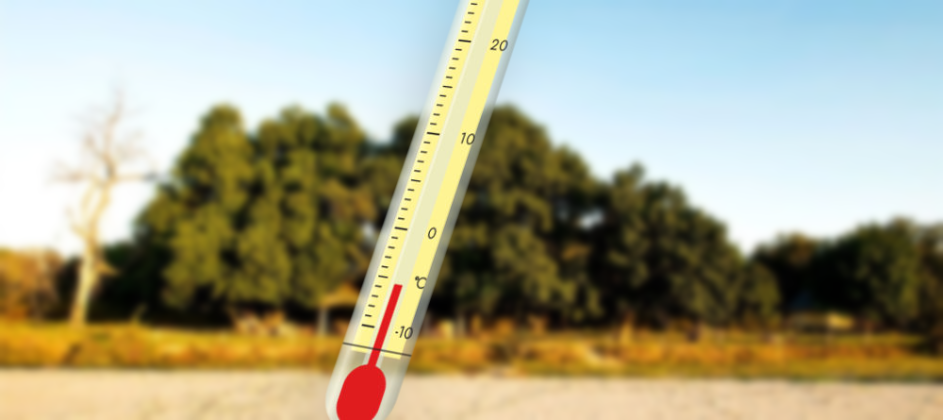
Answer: -5.5°C
